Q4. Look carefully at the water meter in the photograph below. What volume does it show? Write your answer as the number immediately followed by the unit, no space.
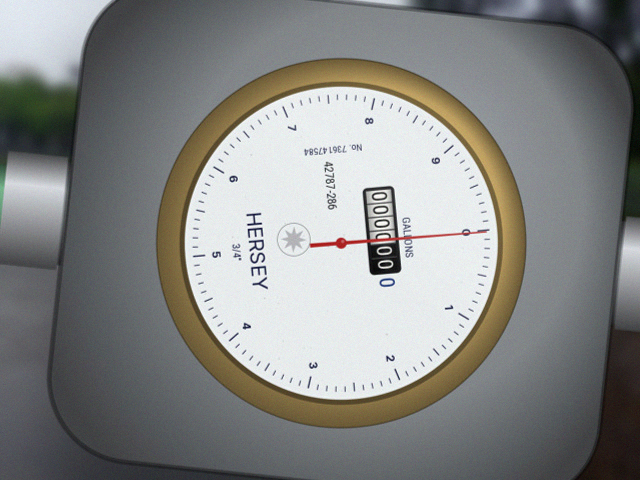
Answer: 0.0gal
